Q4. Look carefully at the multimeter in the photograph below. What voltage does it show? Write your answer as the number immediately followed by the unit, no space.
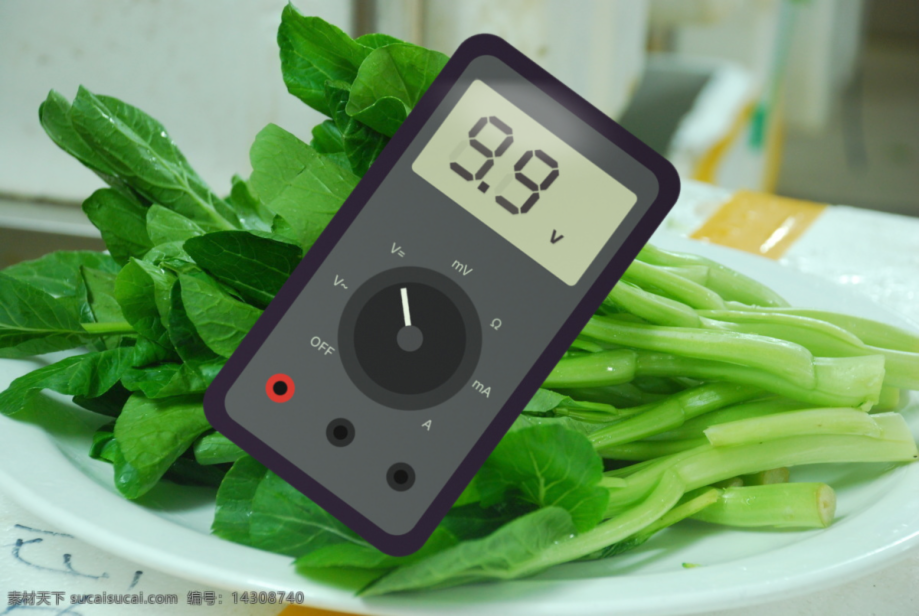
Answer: 9.9V
